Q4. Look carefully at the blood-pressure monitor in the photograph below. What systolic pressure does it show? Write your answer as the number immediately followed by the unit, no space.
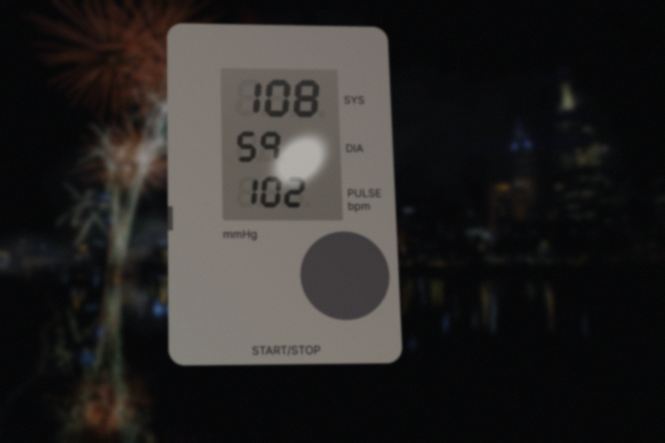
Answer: 108mmHg
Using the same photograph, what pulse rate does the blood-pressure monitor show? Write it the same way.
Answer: 102bpm
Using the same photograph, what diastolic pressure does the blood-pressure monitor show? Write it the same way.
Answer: 59mmHg
